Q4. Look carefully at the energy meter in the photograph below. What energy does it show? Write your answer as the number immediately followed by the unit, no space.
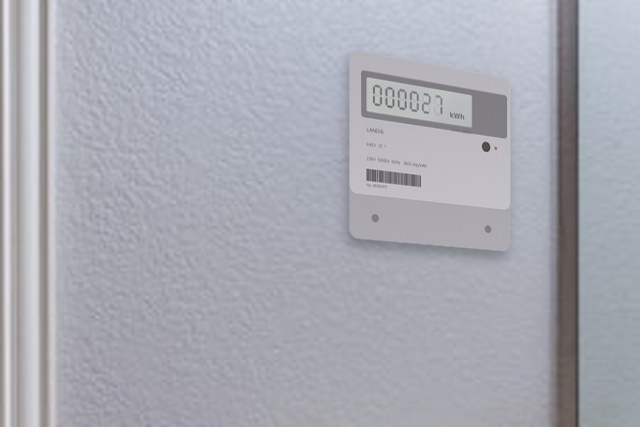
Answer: 27kWh
